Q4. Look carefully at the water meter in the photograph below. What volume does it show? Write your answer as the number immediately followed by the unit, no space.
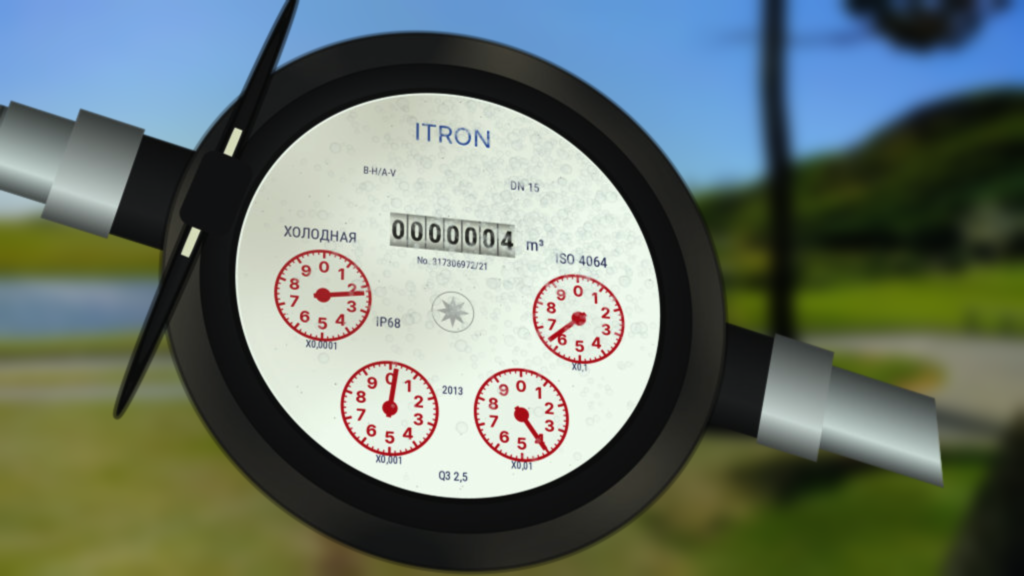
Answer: 4.6402m³
